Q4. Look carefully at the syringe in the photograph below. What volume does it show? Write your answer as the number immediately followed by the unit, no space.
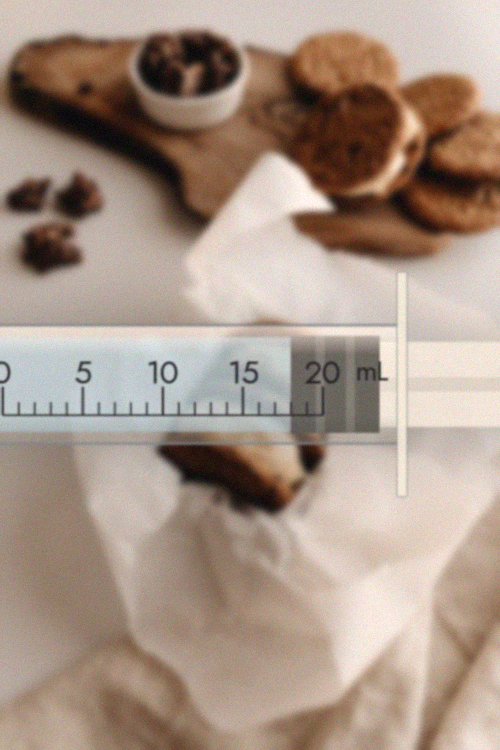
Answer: 18mL
